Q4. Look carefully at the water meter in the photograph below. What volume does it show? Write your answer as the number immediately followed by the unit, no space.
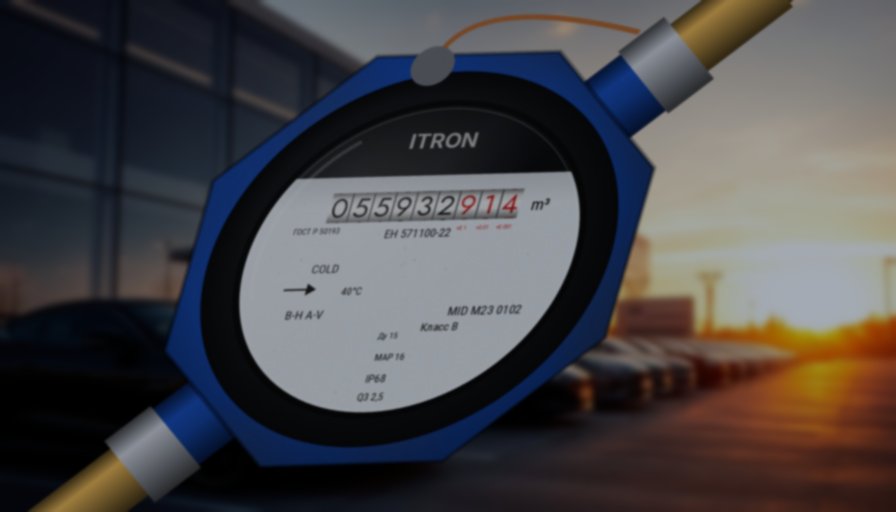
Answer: 55932.914m³
